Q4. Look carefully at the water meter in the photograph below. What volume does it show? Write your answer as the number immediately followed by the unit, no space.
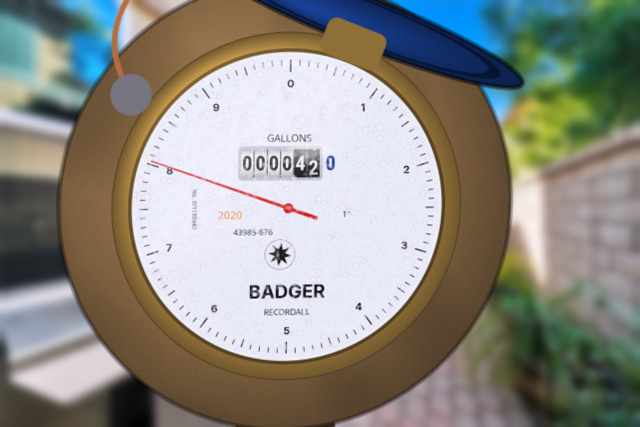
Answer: 418.0gal
